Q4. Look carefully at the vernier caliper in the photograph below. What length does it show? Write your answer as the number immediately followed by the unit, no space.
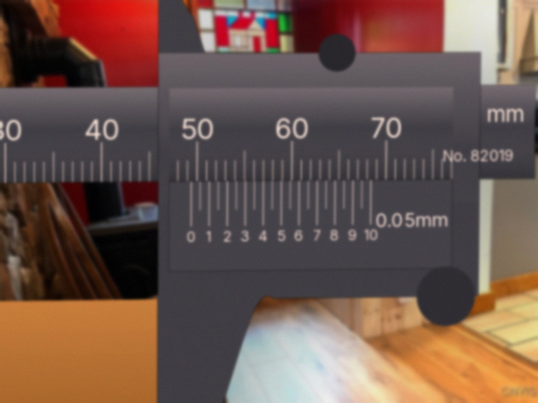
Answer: 49.4mm
